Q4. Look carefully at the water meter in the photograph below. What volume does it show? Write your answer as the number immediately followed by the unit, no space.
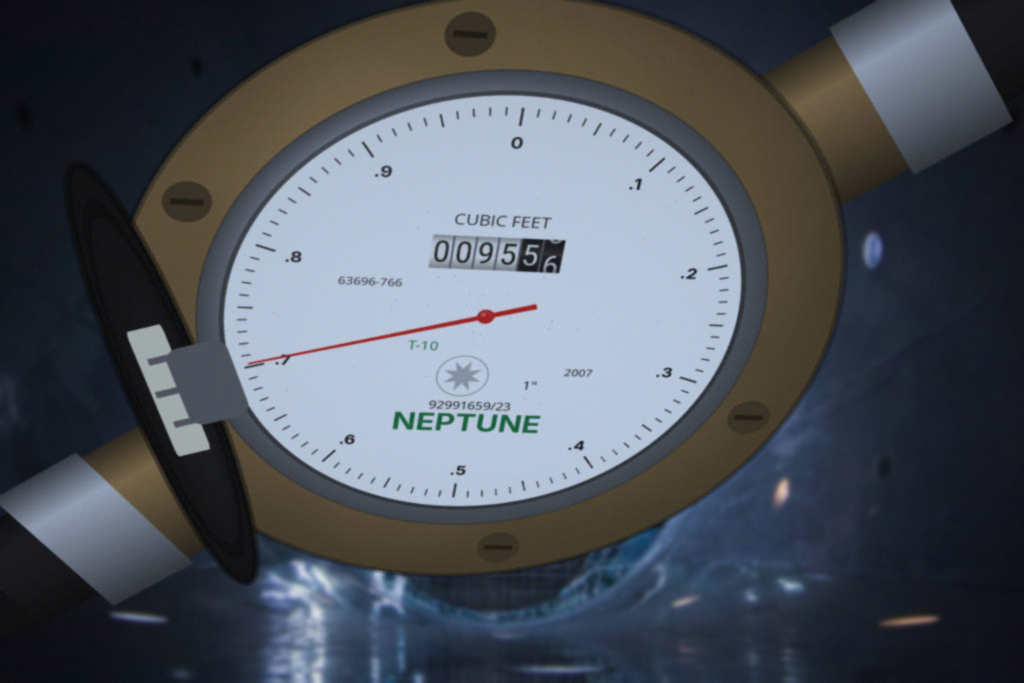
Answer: 9555.70ft³
